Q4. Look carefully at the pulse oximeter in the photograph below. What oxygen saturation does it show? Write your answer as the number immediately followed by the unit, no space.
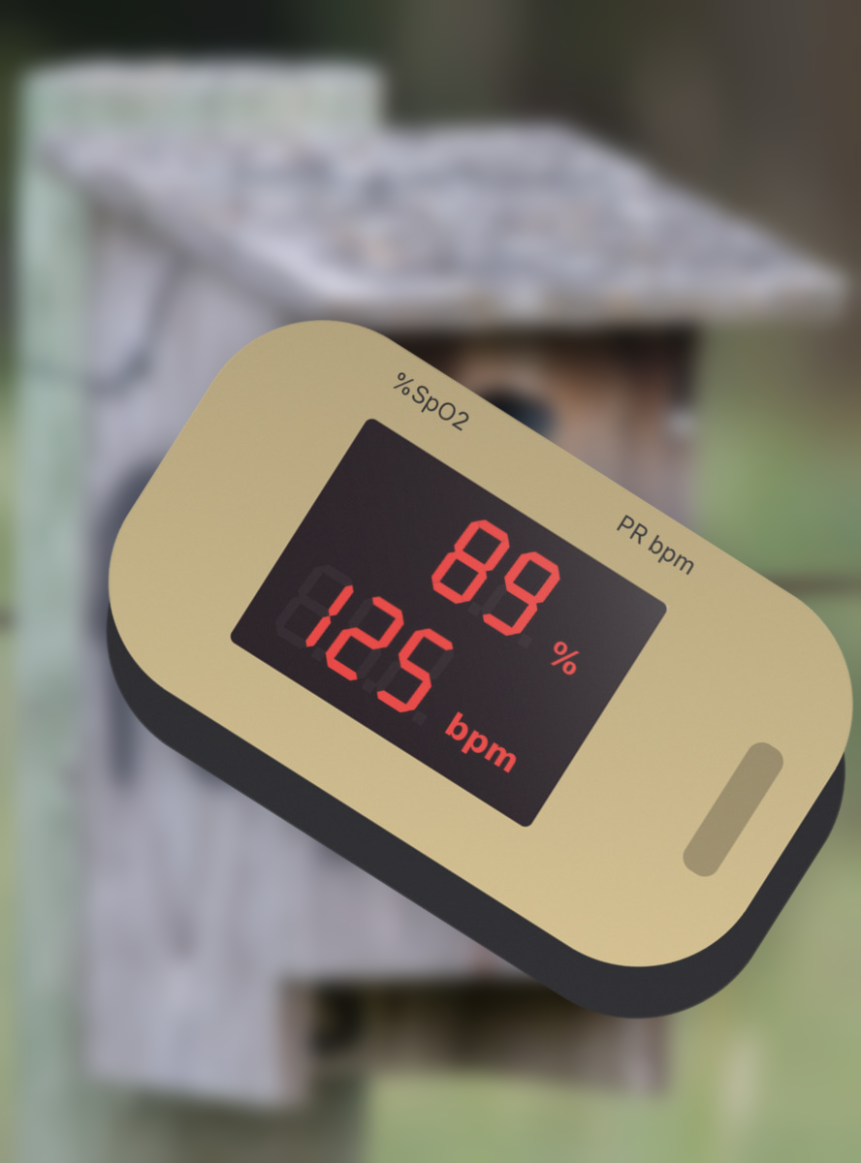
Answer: 89%
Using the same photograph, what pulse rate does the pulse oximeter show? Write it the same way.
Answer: 125bpm
